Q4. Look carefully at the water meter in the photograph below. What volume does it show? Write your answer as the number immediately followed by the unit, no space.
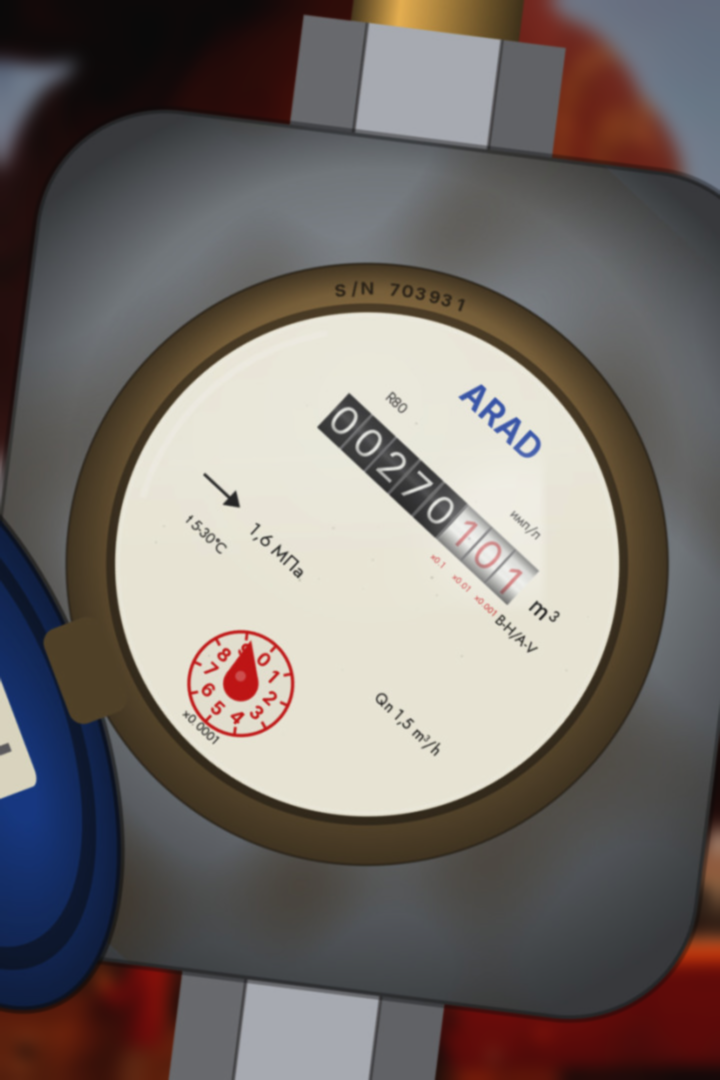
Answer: 270.1009m³
